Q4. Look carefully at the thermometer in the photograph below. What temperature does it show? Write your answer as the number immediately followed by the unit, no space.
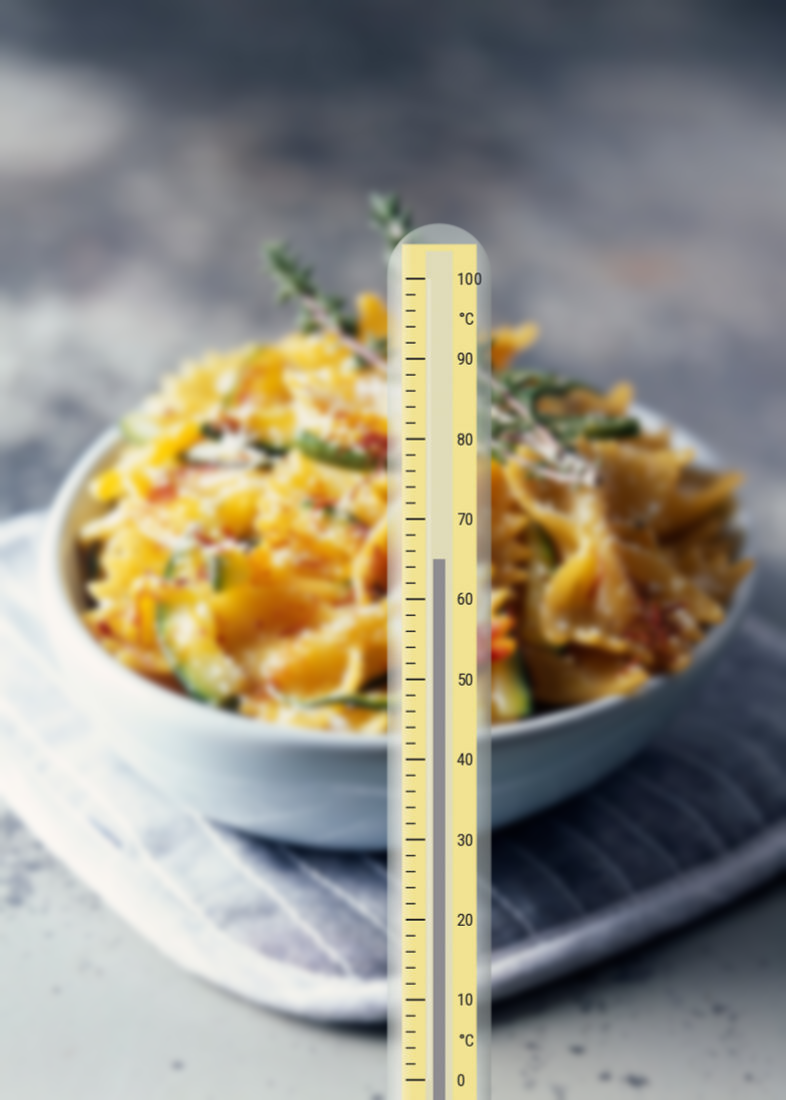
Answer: 65°C
